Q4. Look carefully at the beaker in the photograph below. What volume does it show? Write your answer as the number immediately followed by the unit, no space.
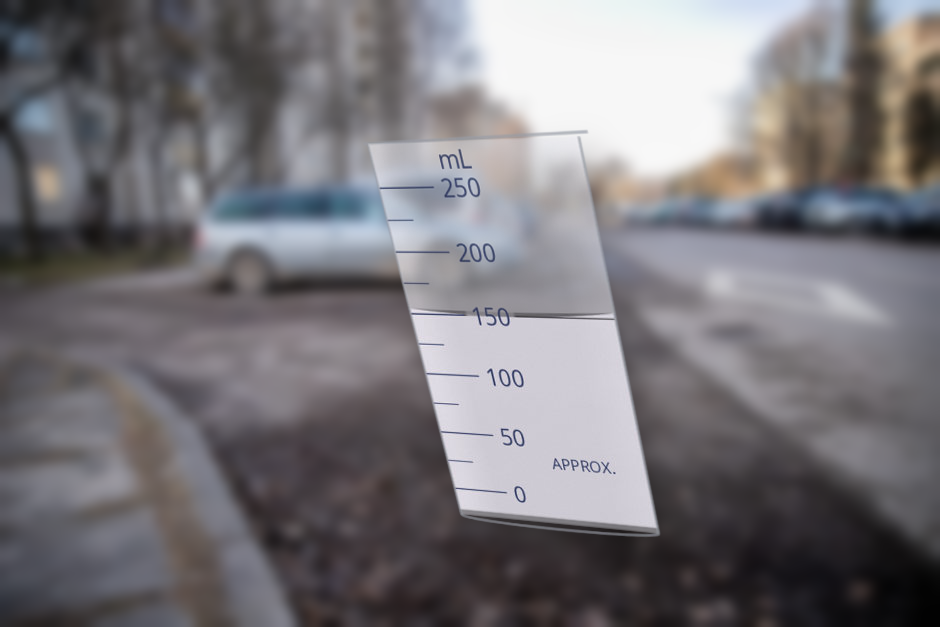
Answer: 150mL
